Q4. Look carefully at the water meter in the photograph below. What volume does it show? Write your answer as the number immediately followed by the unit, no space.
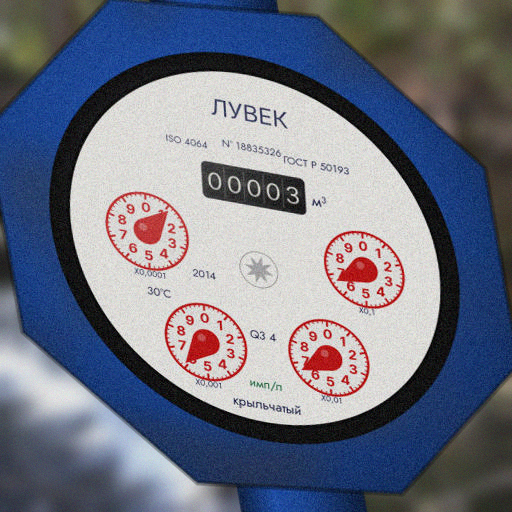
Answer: 3.6661m³
